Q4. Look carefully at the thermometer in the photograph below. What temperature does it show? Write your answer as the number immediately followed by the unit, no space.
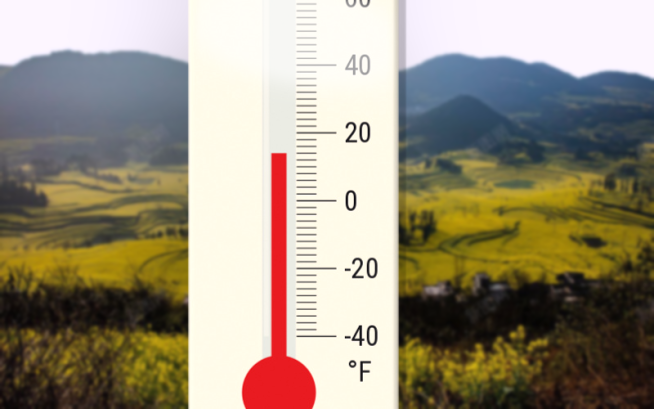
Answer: 14°F
